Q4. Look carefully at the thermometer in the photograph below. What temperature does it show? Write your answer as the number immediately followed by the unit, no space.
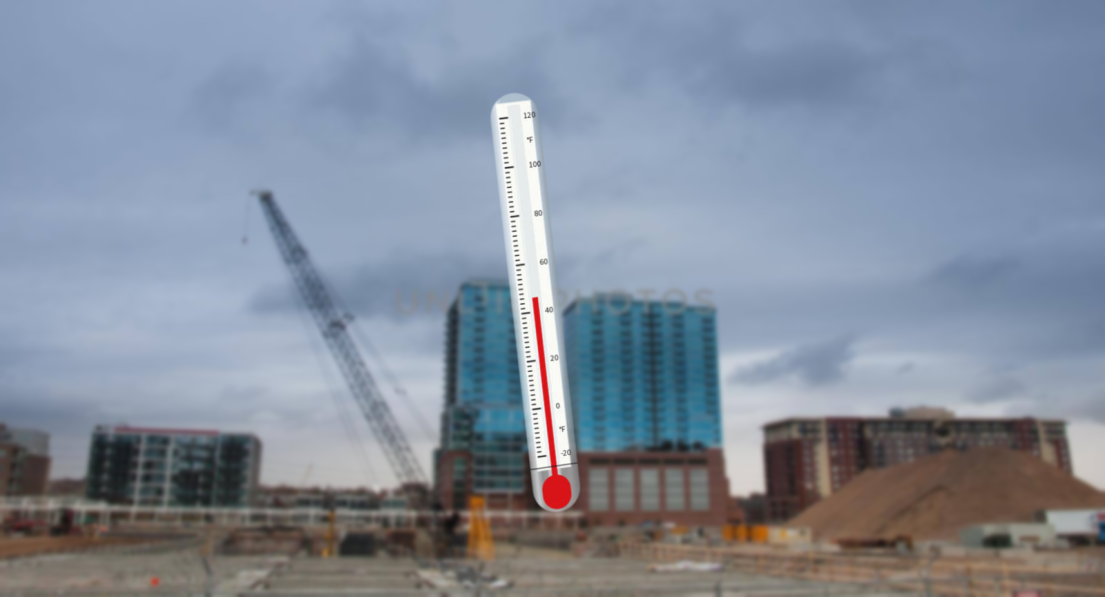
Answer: 46°F
